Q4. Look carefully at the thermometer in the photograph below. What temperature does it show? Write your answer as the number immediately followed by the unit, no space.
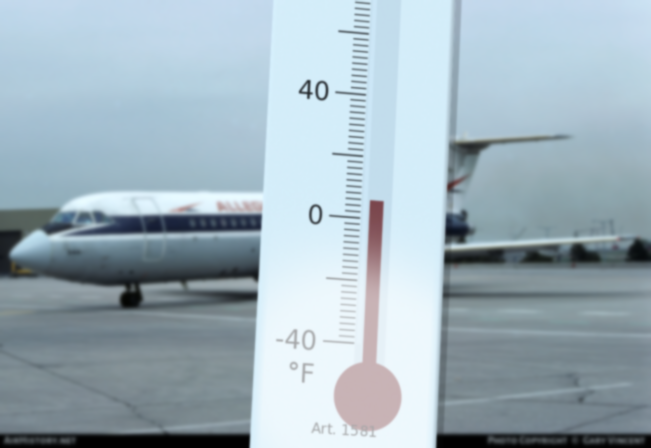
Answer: 6°F
